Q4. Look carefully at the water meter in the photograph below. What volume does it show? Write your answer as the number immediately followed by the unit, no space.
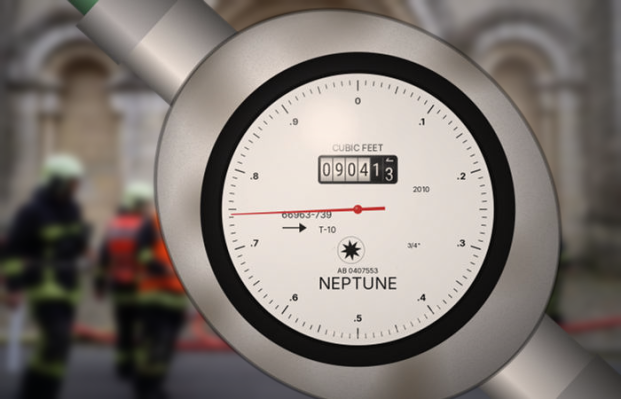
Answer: 90412.74ft³
